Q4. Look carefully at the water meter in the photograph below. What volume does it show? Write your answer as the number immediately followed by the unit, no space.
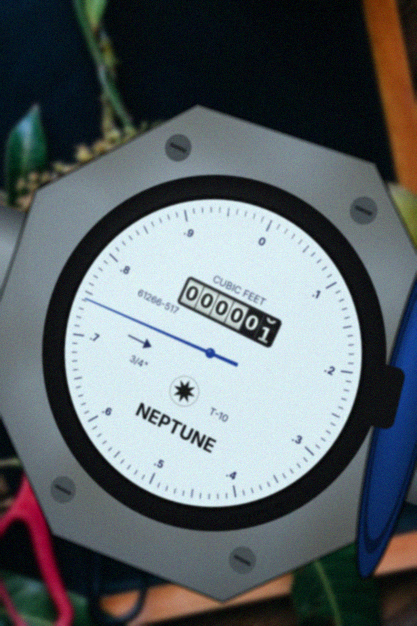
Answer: 0.74ft³
